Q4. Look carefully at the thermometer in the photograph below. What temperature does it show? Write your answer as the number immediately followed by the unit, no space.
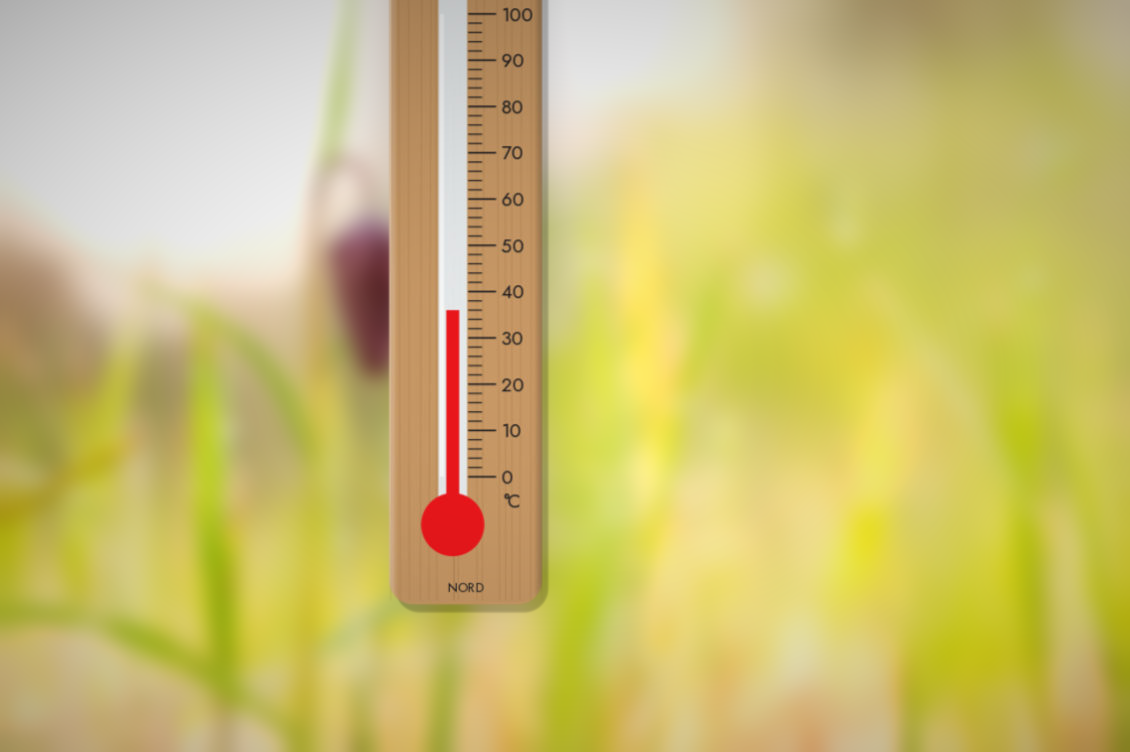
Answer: 36°C
